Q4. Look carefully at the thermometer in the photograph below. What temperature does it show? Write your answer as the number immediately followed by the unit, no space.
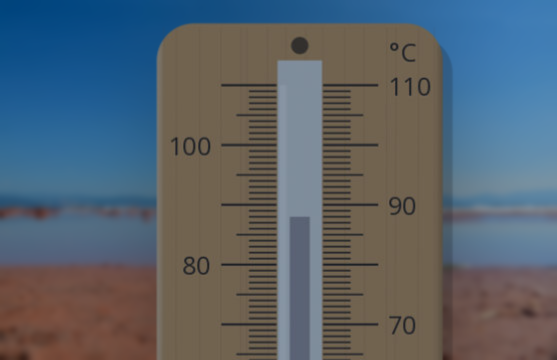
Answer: 88°C
